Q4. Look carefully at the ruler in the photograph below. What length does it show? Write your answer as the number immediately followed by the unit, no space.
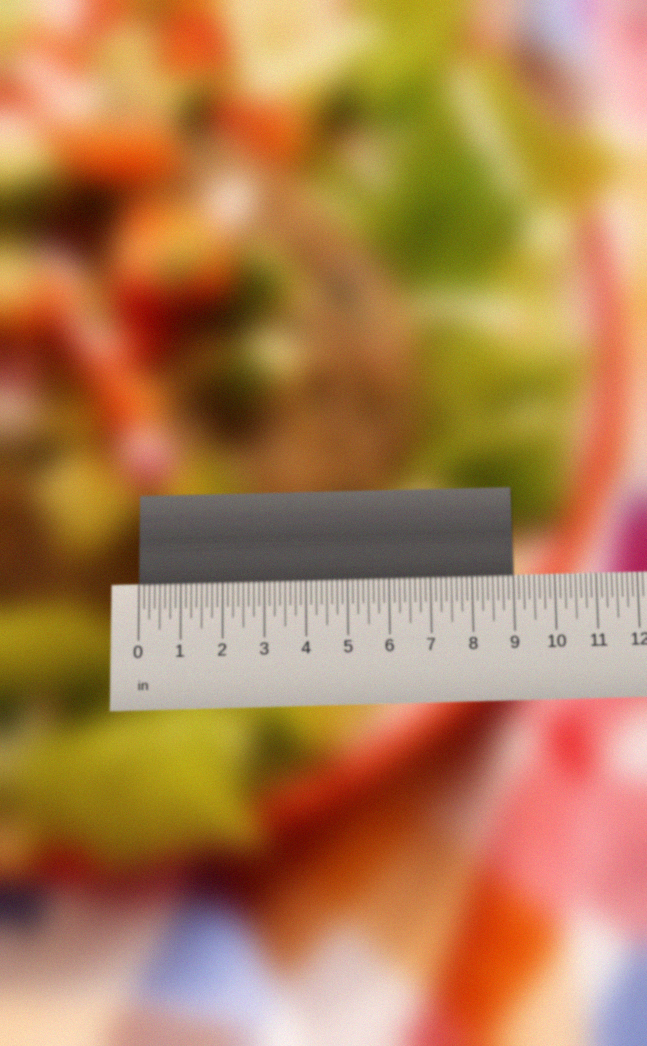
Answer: 9in
